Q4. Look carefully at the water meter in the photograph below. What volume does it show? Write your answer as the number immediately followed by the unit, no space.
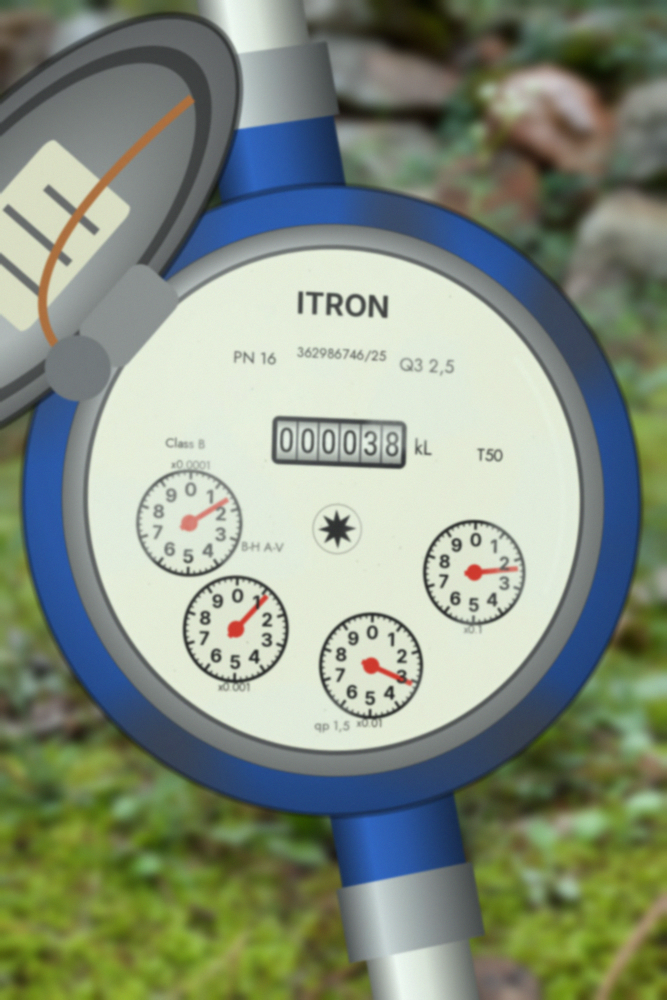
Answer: 38.2311kL
